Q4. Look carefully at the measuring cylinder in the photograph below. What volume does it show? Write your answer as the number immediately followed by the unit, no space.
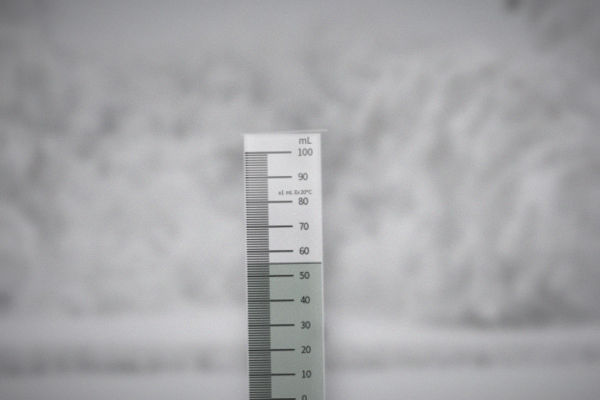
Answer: 55mL
